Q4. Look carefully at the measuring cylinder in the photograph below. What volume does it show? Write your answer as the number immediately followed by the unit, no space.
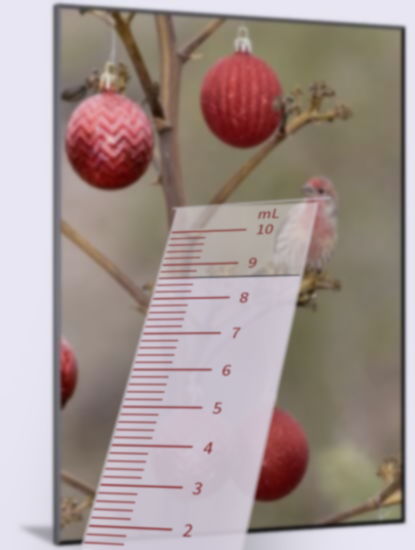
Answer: 8.6mL
